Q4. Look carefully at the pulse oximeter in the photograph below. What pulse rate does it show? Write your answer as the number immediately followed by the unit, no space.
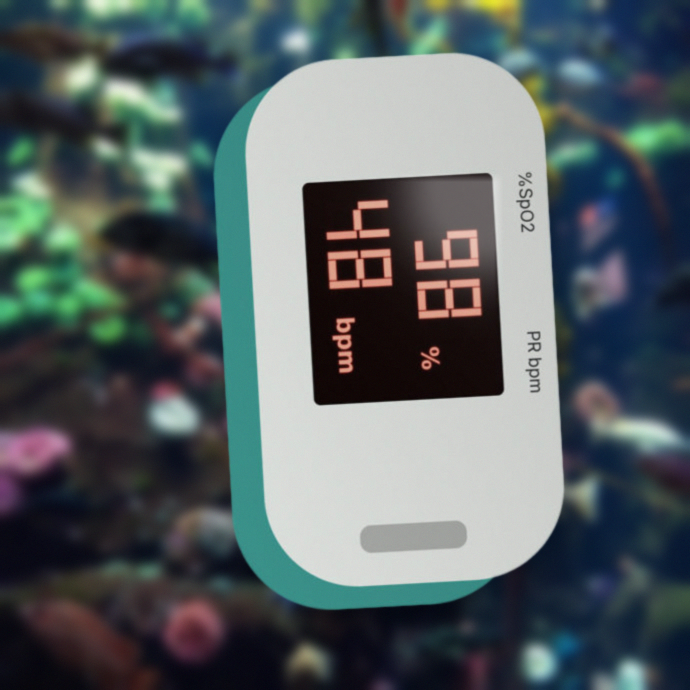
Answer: 48bpm
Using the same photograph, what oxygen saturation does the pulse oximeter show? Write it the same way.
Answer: 98%
